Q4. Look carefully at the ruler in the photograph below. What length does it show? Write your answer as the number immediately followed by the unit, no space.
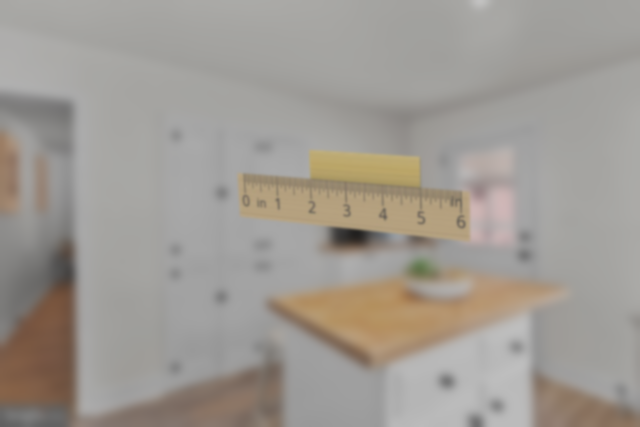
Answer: 3in
